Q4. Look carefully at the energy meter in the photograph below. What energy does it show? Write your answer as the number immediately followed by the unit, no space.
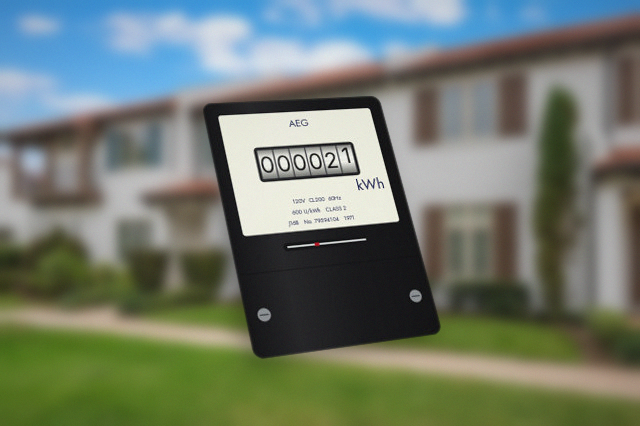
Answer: 21kWh
